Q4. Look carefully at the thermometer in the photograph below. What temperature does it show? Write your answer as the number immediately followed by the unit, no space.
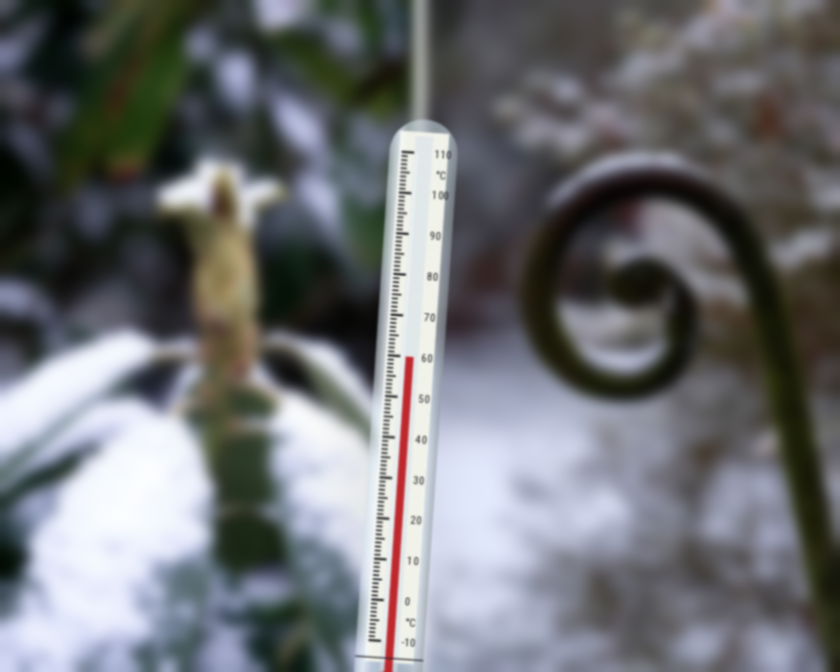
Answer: 60°C
